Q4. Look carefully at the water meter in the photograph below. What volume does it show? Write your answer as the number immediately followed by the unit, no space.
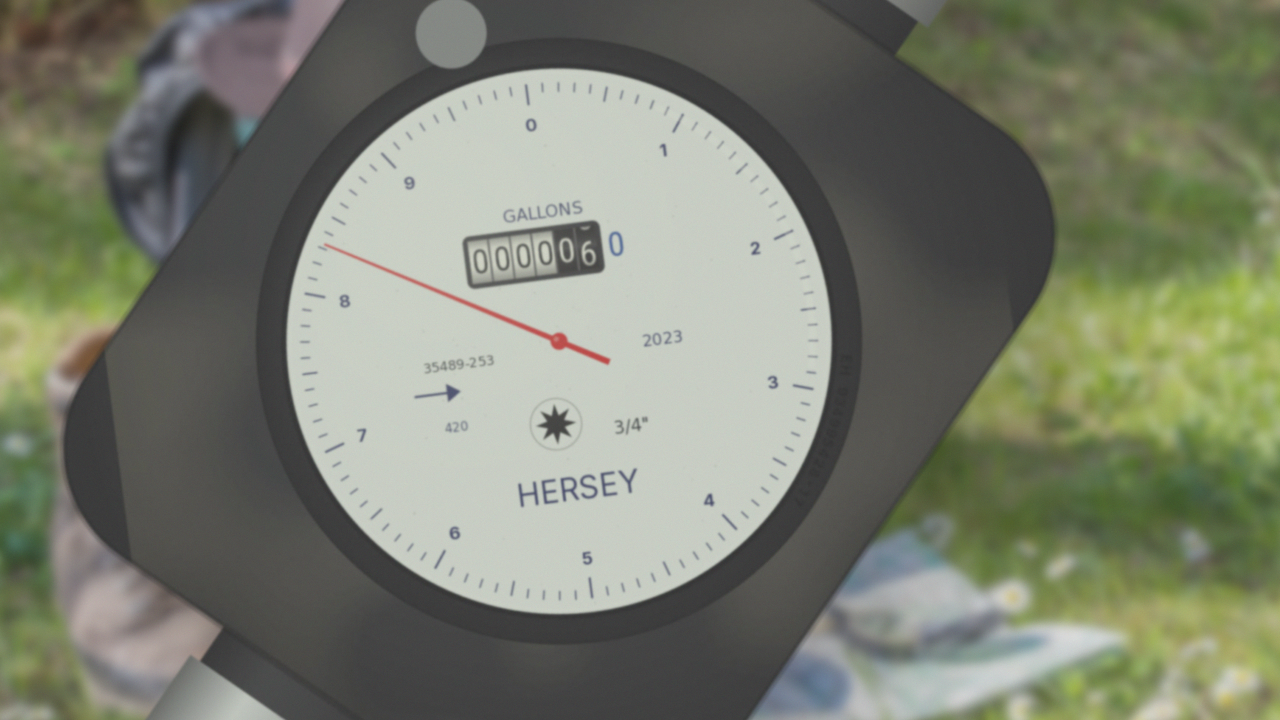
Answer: 58.3gal
